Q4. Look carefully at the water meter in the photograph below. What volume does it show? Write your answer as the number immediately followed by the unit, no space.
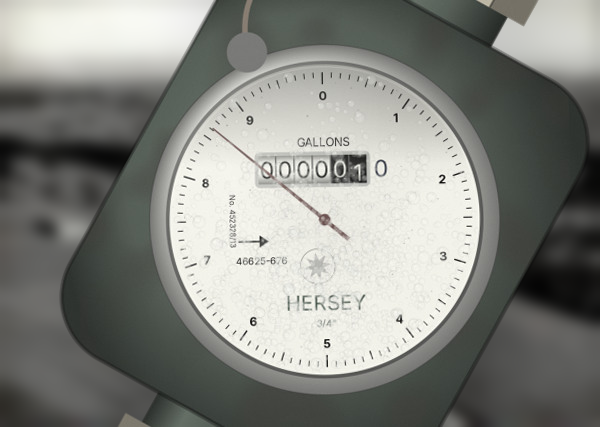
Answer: 8.6gal
